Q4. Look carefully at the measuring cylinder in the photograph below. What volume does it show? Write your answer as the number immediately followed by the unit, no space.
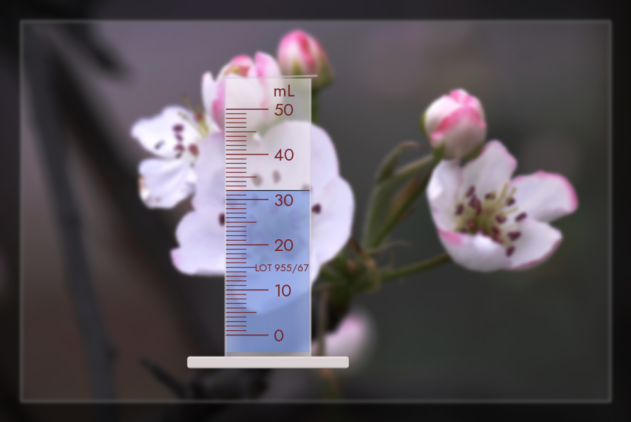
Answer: 32mL
